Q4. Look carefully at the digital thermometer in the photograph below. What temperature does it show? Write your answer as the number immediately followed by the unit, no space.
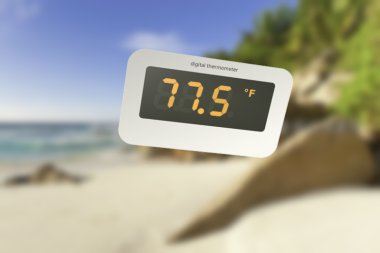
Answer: 77.5°F
